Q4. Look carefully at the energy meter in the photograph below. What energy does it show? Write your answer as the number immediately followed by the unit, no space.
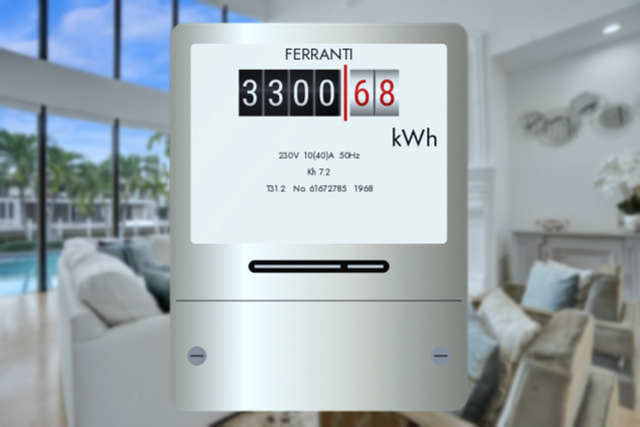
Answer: 3300.68kWh
